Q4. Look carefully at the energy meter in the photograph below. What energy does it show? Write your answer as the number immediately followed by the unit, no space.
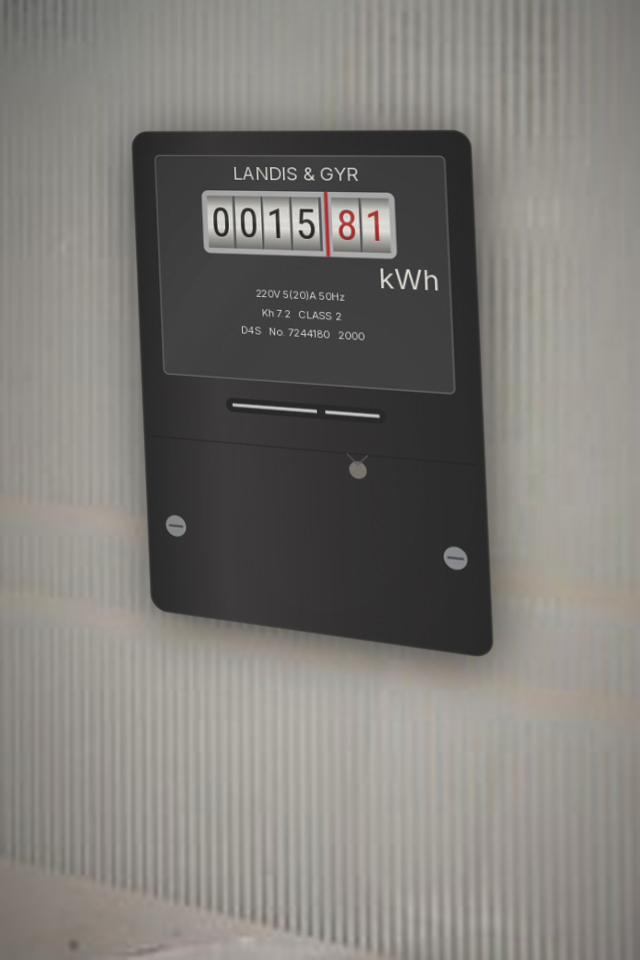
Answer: 15.81kWh
